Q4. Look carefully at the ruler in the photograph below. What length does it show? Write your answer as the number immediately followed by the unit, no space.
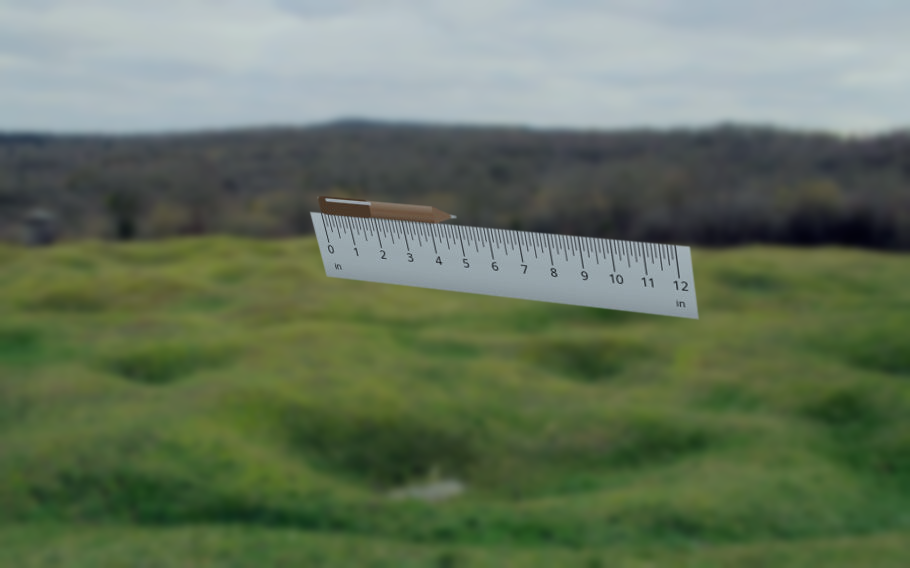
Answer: 5in
